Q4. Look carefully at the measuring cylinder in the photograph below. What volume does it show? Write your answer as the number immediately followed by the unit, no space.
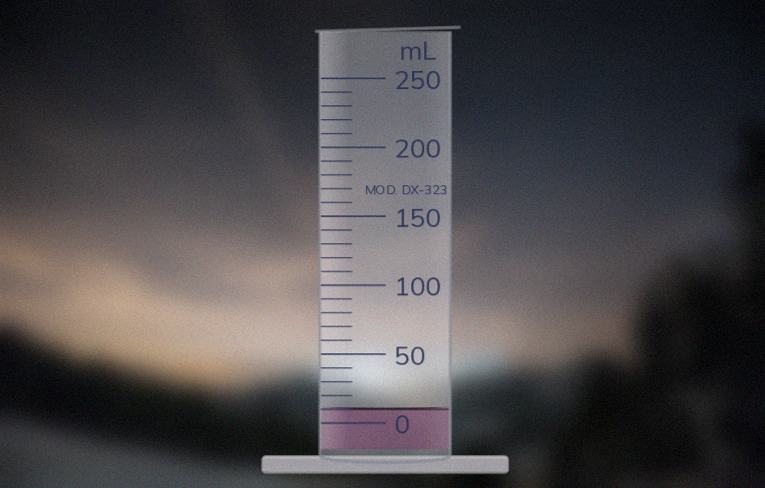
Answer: 10mL
